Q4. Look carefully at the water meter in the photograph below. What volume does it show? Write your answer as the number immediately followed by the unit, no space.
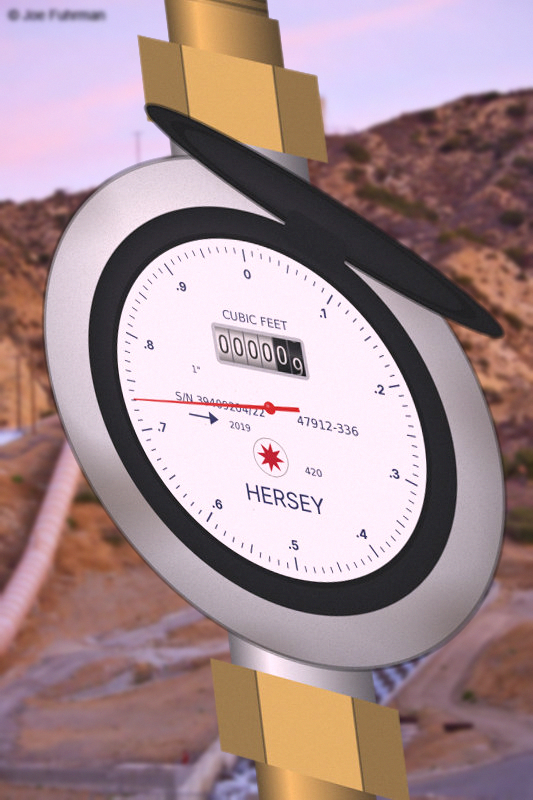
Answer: 8.73ft³
